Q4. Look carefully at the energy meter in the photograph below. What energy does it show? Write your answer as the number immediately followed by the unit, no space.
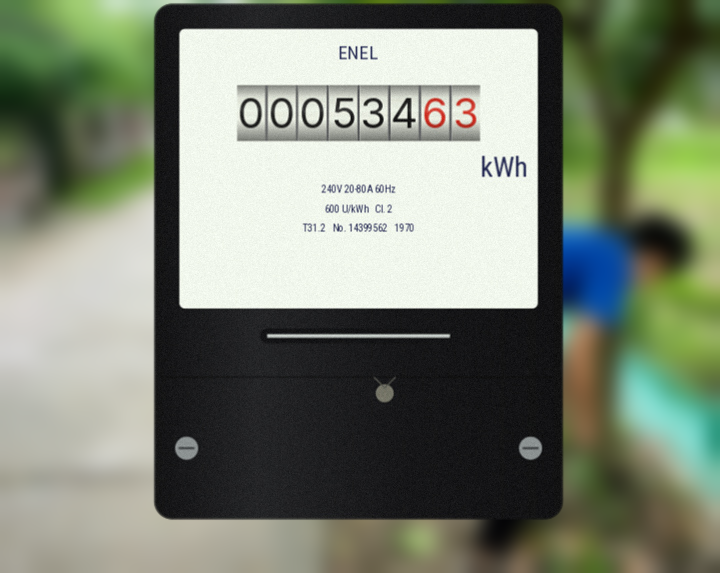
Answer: 534.63kWh
